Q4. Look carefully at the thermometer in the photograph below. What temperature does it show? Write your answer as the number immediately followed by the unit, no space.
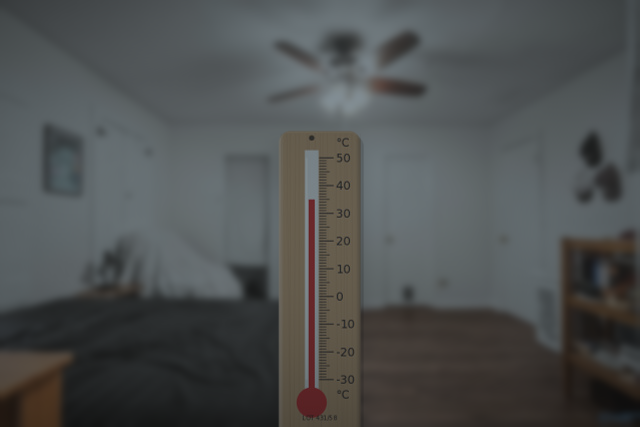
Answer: 35°C
